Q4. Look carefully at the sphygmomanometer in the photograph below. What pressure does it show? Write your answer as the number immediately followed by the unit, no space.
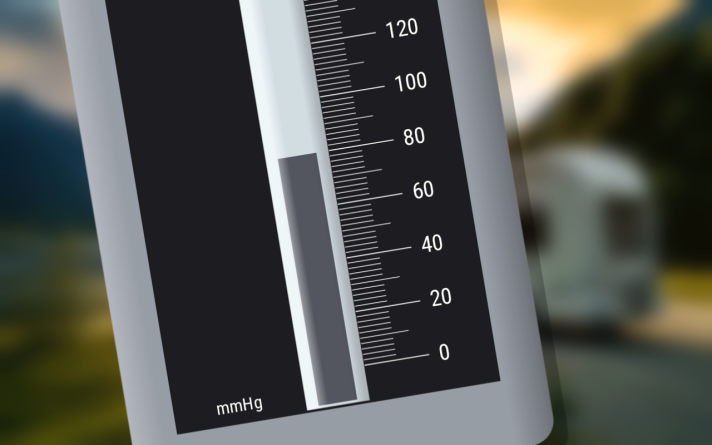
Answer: 80mmHg
